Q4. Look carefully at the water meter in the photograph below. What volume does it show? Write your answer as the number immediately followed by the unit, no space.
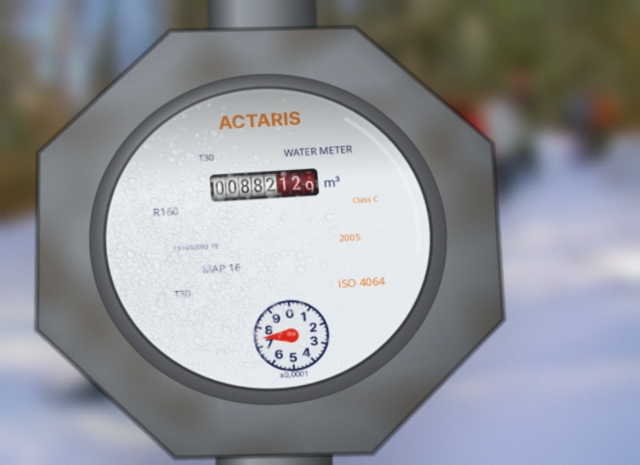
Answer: 882.1287m³
